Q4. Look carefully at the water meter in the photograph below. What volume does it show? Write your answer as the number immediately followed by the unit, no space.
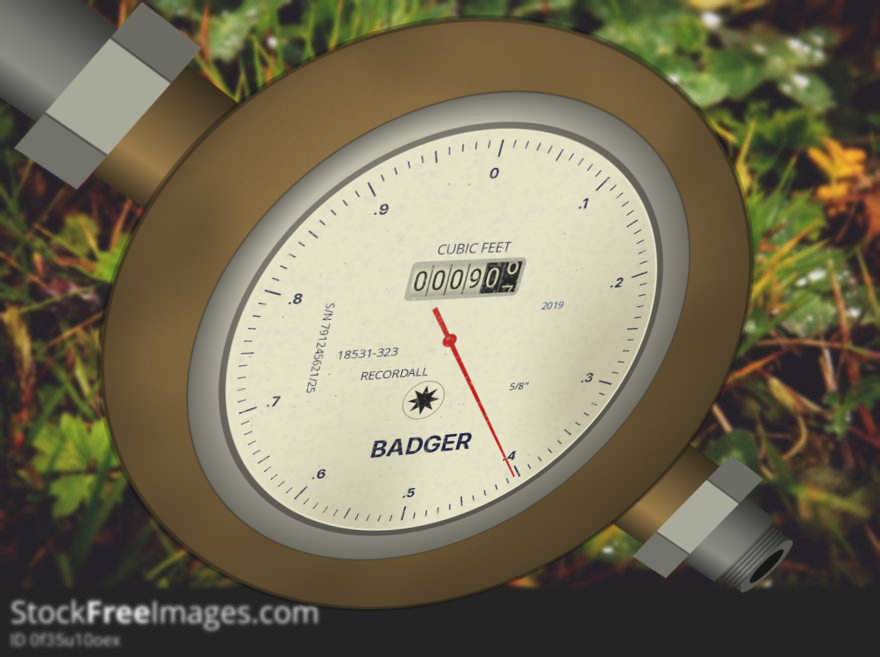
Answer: 906.40ft³
